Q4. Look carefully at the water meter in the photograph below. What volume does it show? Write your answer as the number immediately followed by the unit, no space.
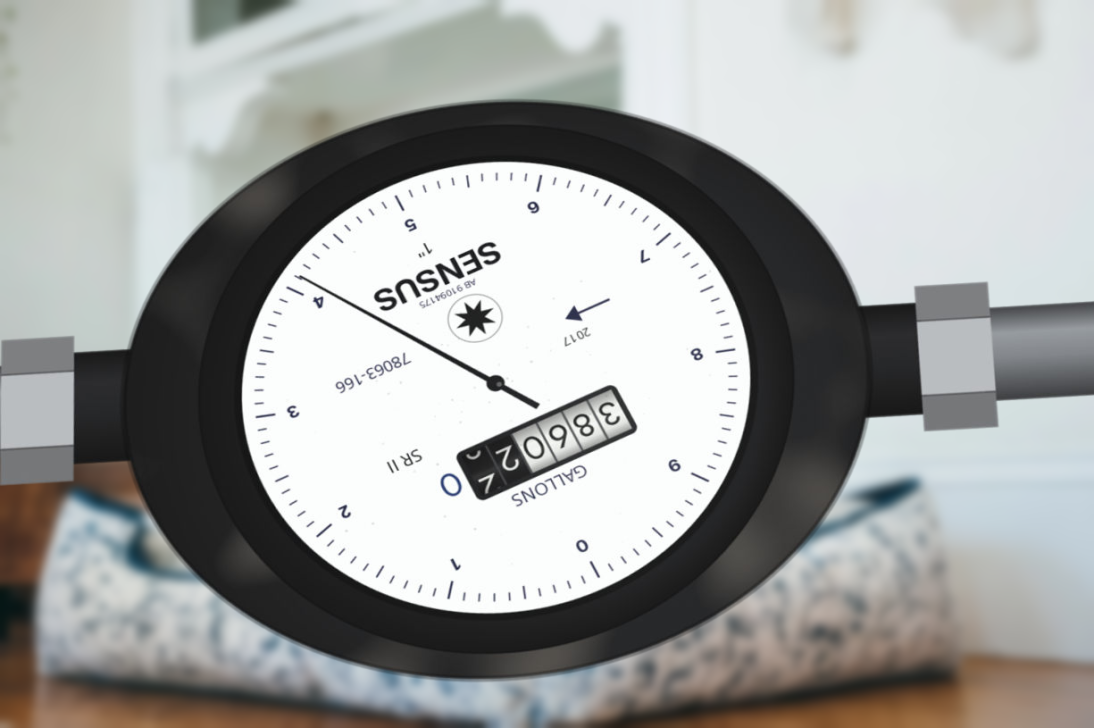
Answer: 3860224.1gal
